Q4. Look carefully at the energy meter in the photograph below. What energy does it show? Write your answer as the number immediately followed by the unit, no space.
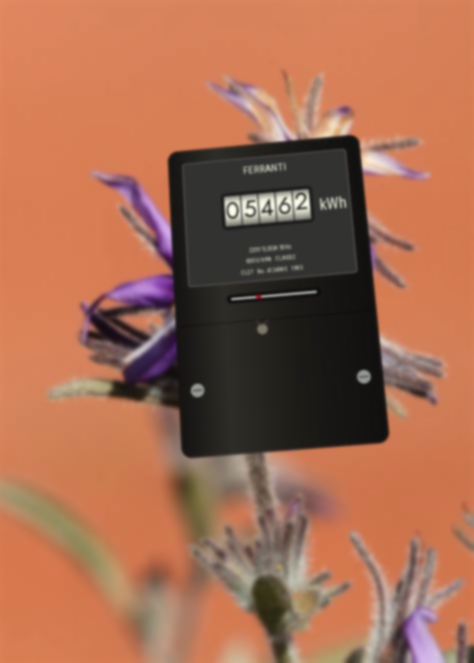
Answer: 5462kWh
